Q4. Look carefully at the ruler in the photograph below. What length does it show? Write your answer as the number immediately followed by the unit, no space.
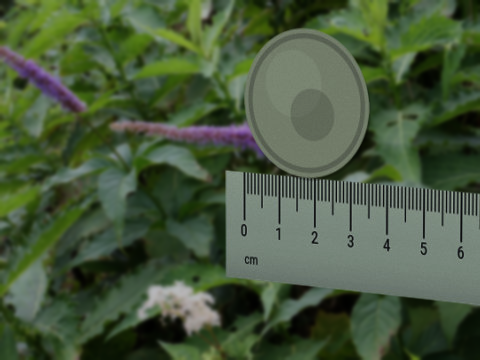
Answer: 3.5cm
